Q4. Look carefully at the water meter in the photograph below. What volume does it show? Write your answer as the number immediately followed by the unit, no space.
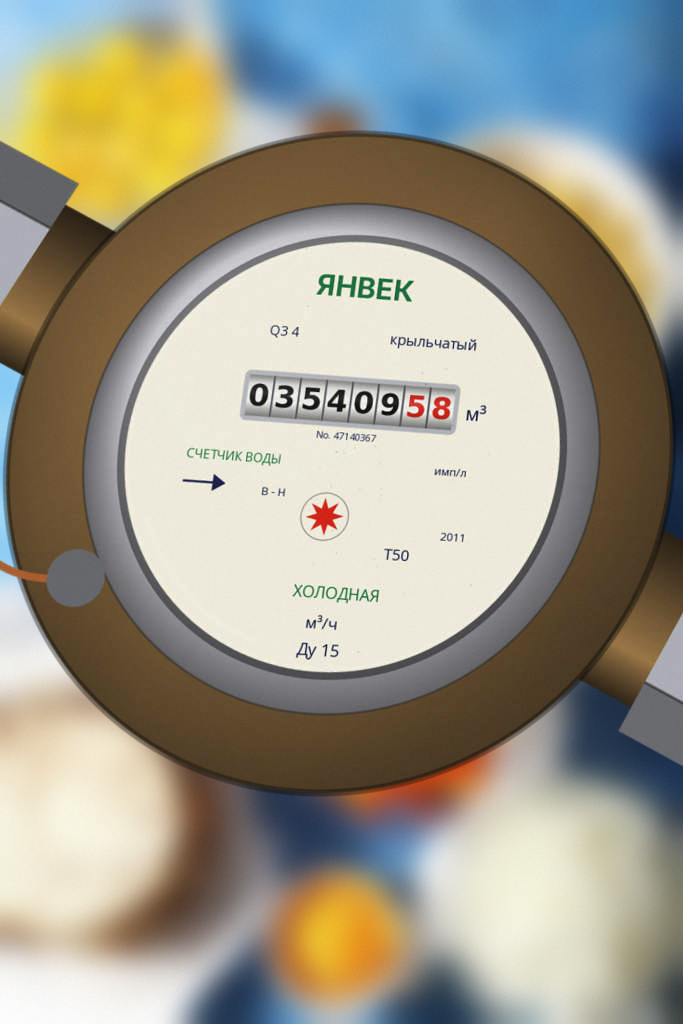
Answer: 35409.58m³
